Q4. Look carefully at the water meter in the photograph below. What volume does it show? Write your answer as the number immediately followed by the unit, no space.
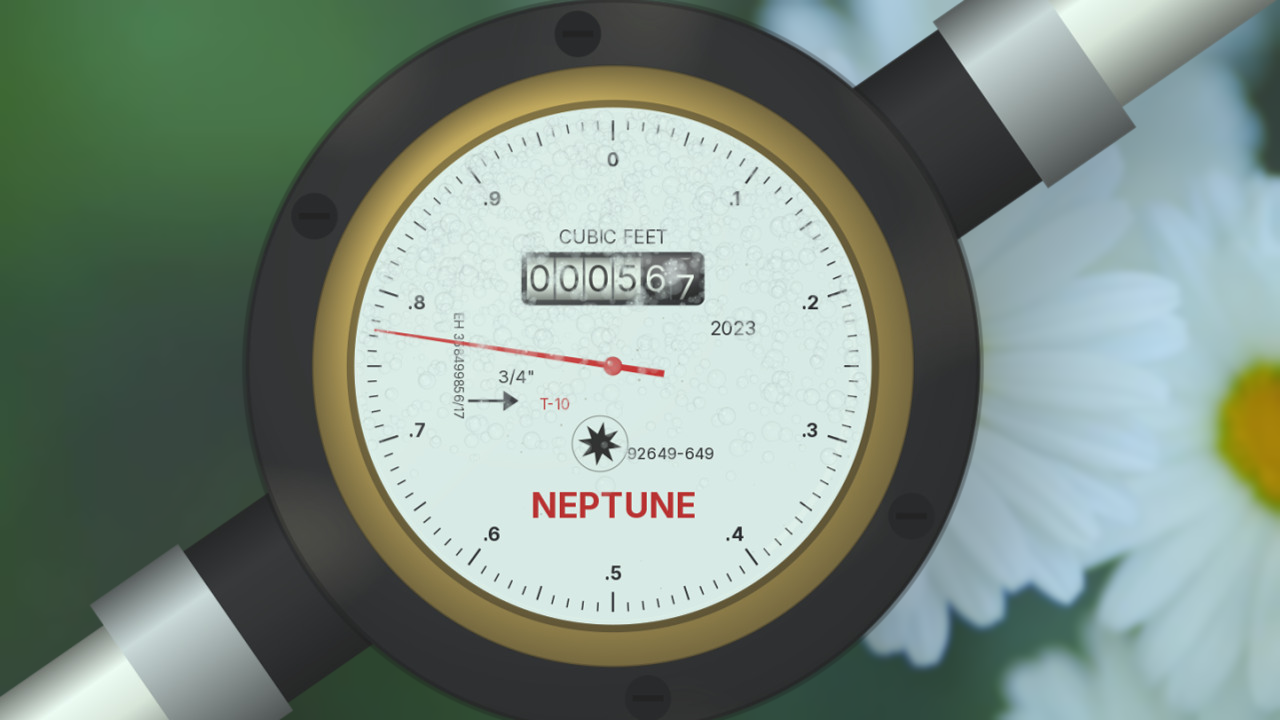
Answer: 566.77ft³
